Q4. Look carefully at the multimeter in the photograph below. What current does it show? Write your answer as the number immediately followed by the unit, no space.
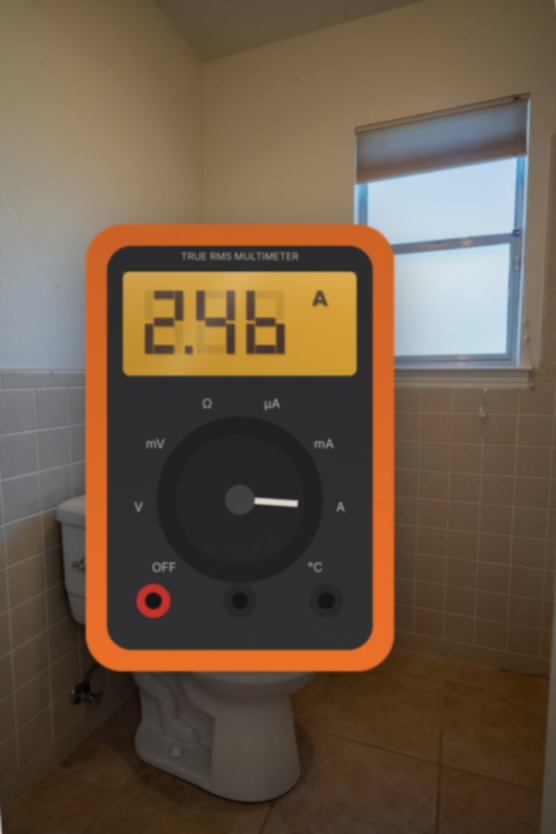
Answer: 2.46A
